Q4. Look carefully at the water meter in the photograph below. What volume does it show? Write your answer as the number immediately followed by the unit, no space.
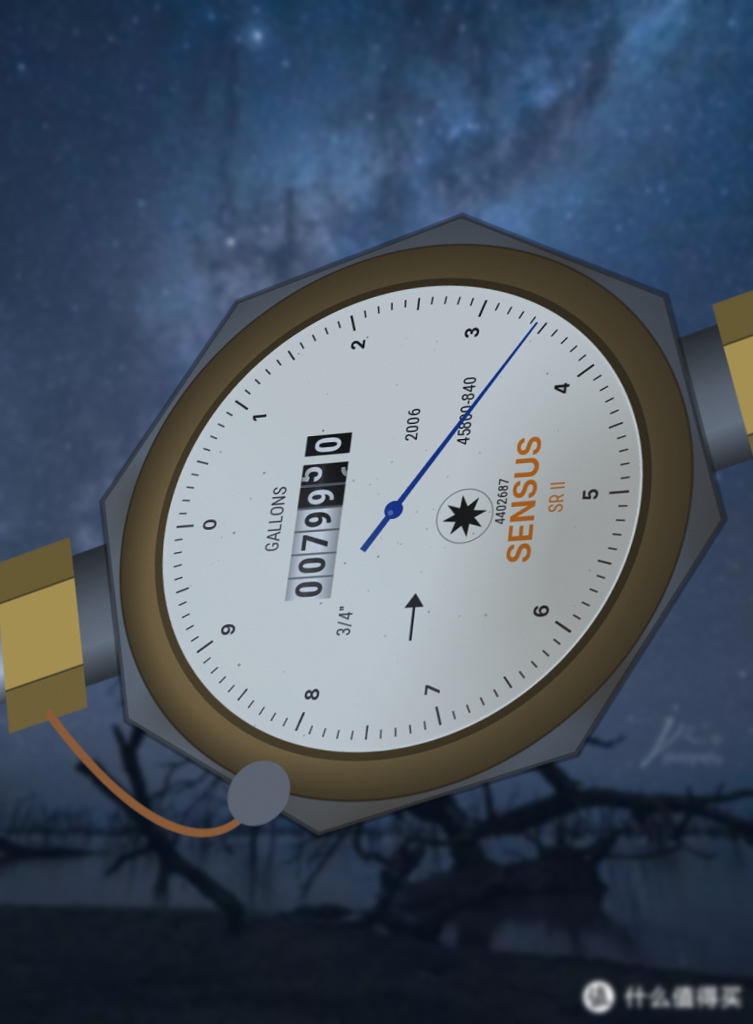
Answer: 79953.4gal
